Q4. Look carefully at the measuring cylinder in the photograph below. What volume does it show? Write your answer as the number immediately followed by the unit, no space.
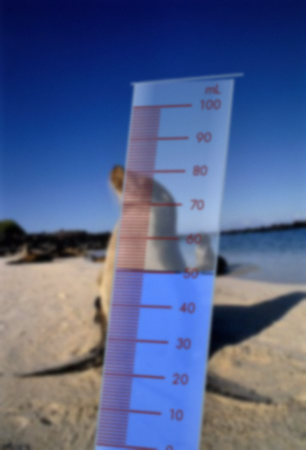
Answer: 50mL
